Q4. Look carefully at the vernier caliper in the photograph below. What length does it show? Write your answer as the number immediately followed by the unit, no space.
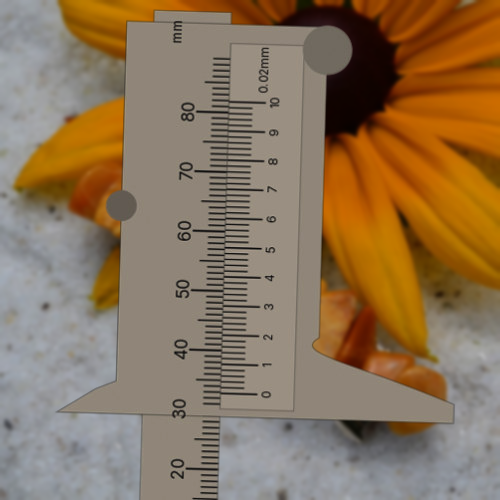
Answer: 32.8mm
